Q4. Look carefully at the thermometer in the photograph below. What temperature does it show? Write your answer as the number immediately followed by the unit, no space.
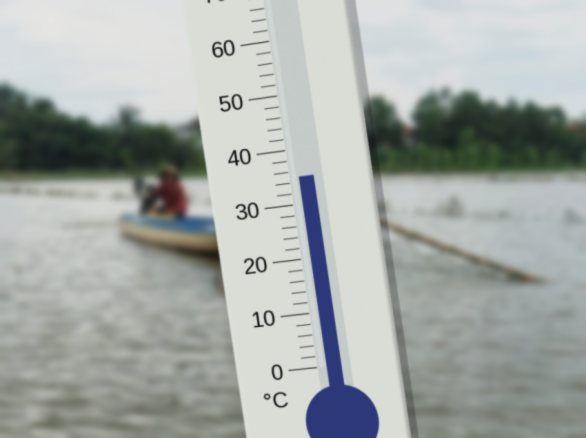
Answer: 35°C
